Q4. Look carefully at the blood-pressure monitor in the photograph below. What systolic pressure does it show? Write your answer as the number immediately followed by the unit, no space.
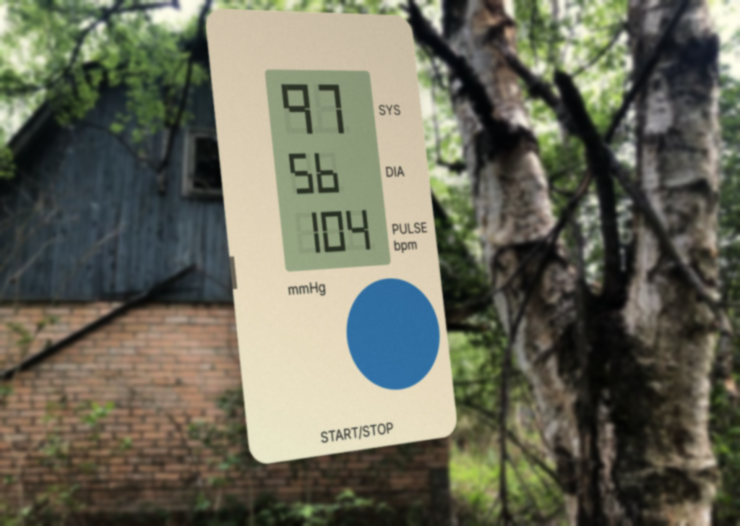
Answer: 97mmHg
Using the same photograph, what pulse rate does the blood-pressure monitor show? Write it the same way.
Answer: 104bpm
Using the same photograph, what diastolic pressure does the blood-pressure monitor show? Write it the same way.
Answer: 56mmHg
